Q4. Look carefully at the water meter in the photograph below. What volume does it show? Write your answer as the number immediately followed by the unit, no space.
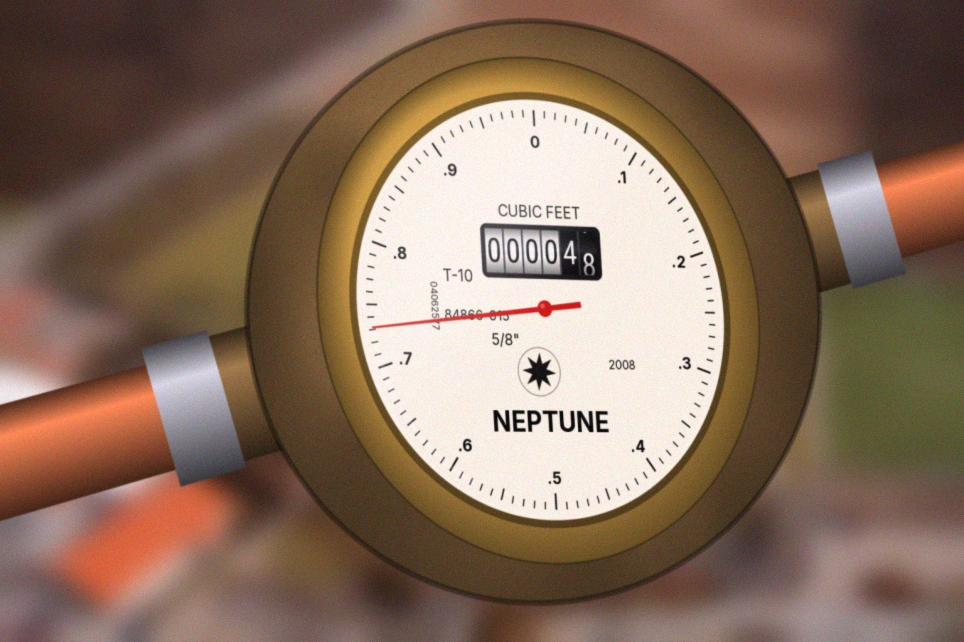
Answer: 47.73ft³
